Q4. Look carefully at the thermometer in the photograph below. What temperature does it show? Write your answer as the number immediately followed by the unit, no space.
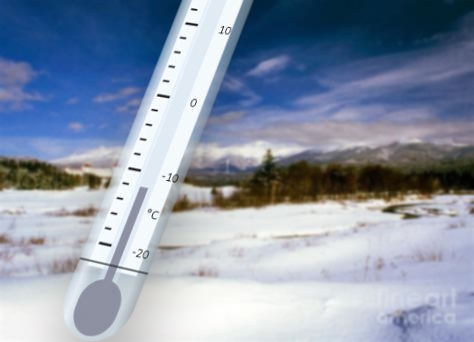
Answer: -12°C
